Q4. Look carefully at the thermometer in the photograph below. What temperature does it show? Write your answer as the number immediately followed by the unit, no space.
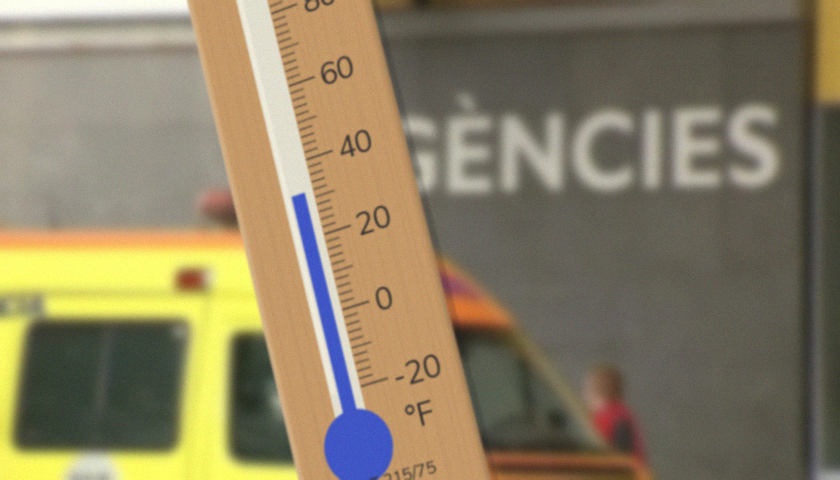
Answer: 32°F
